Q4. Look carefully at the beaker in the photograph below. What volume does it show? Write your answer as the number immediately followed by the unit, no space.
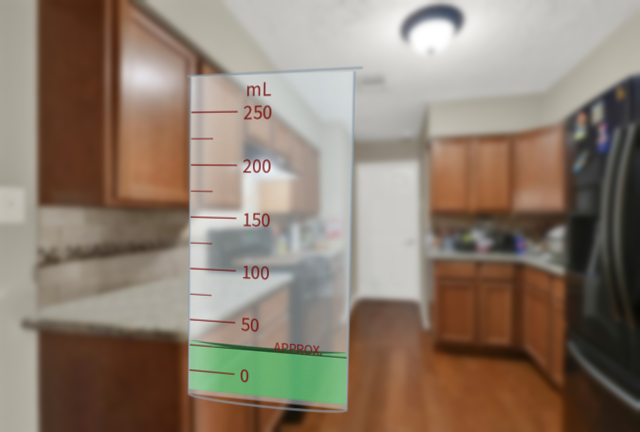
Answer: 25mL
